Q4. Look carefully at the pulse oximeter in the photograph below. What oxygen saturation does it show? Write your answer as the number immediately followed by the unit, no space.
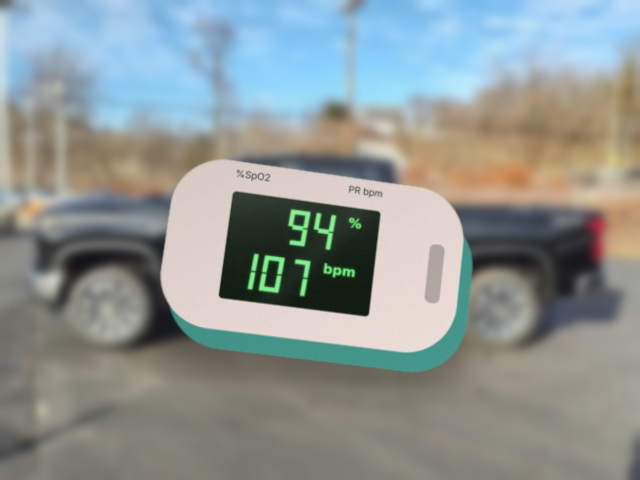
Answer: 94%
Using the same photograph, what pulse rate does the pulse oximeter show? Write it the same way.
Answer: 107bpm
